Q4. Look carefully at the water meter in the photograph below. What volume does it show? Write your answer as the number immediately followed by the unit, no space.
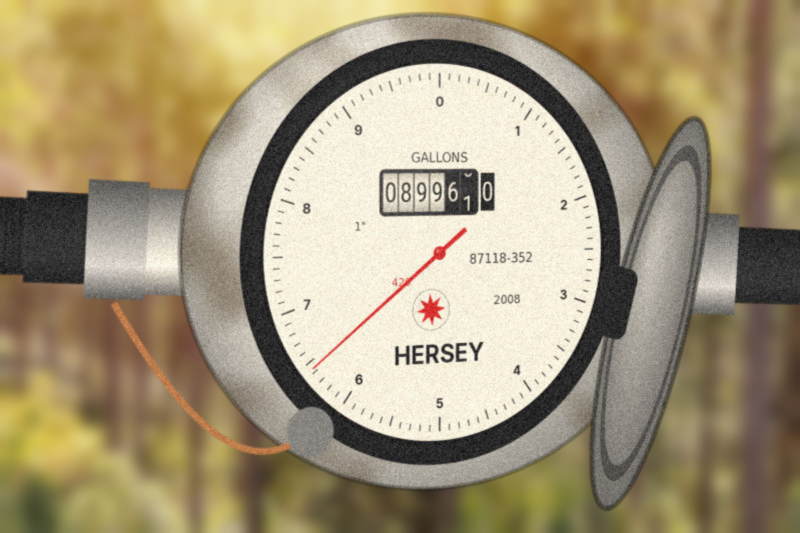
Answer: 899606.4gal
